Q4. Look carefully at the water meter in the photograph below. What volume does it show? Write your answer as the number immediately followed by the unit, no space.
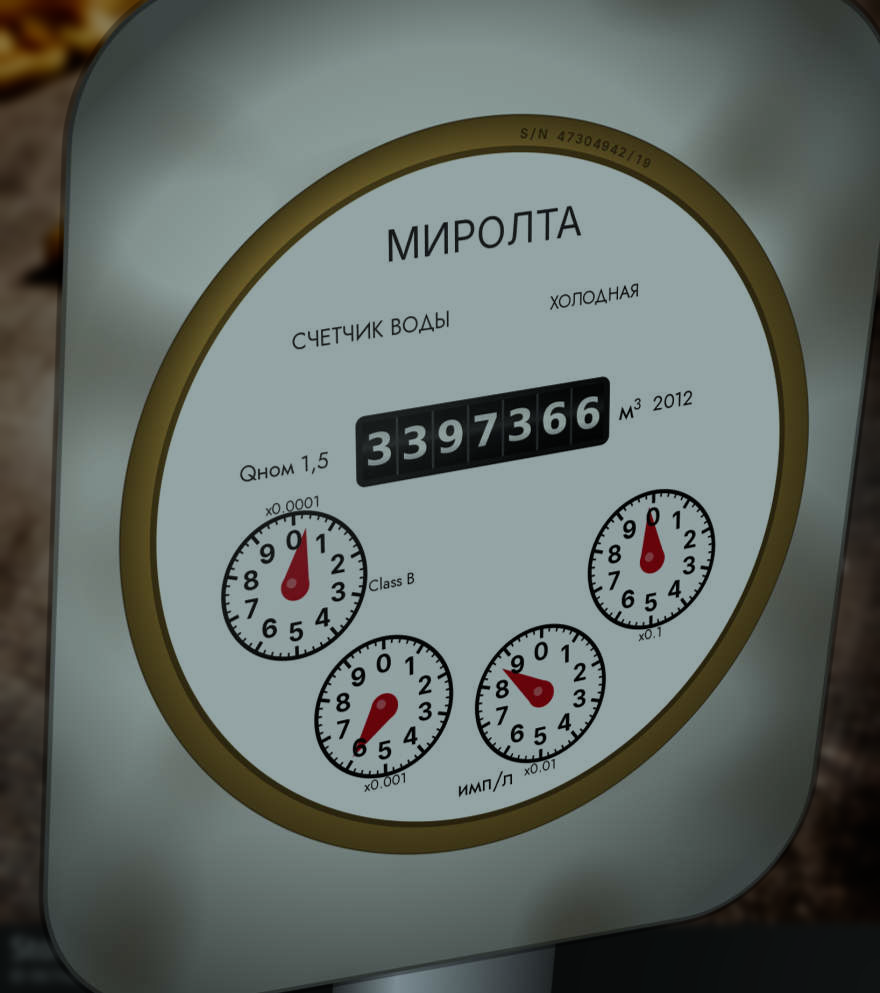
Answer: 3397365.9860m³
